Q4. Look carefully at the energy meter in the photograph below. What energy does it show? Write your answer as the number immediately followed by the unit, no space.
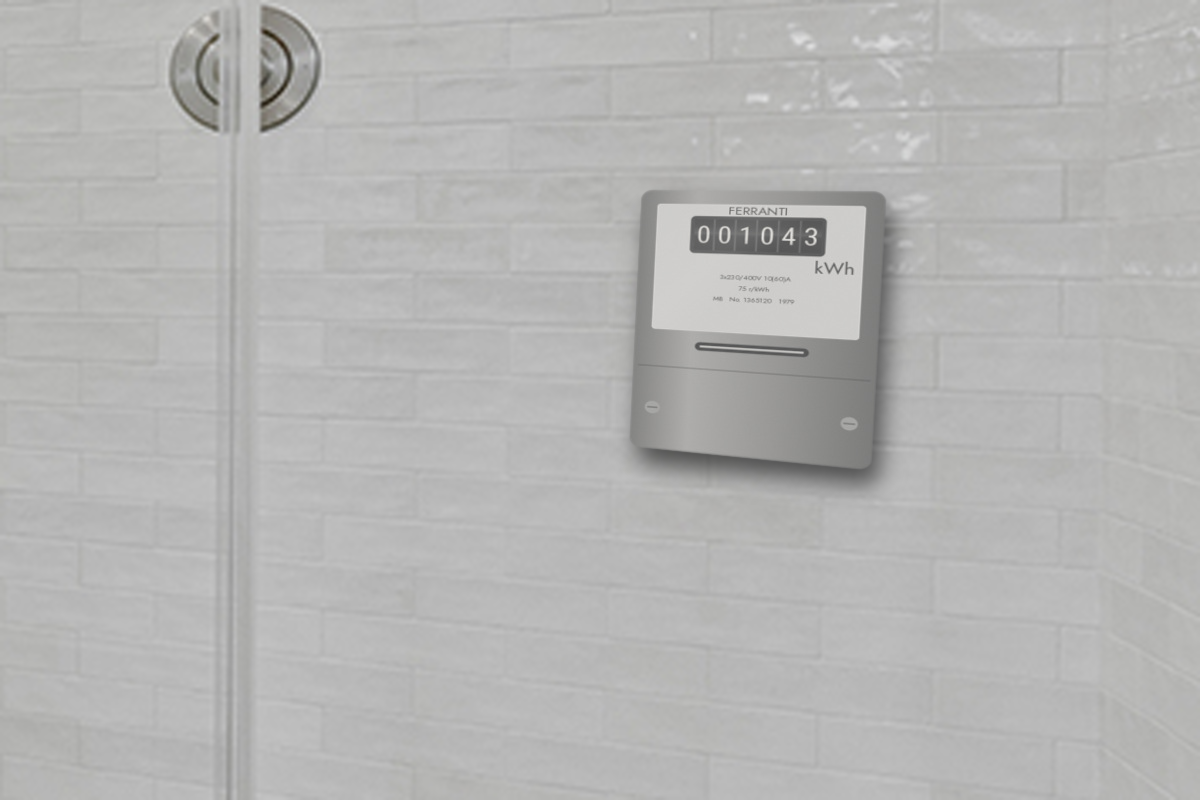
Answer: 1043kWh
